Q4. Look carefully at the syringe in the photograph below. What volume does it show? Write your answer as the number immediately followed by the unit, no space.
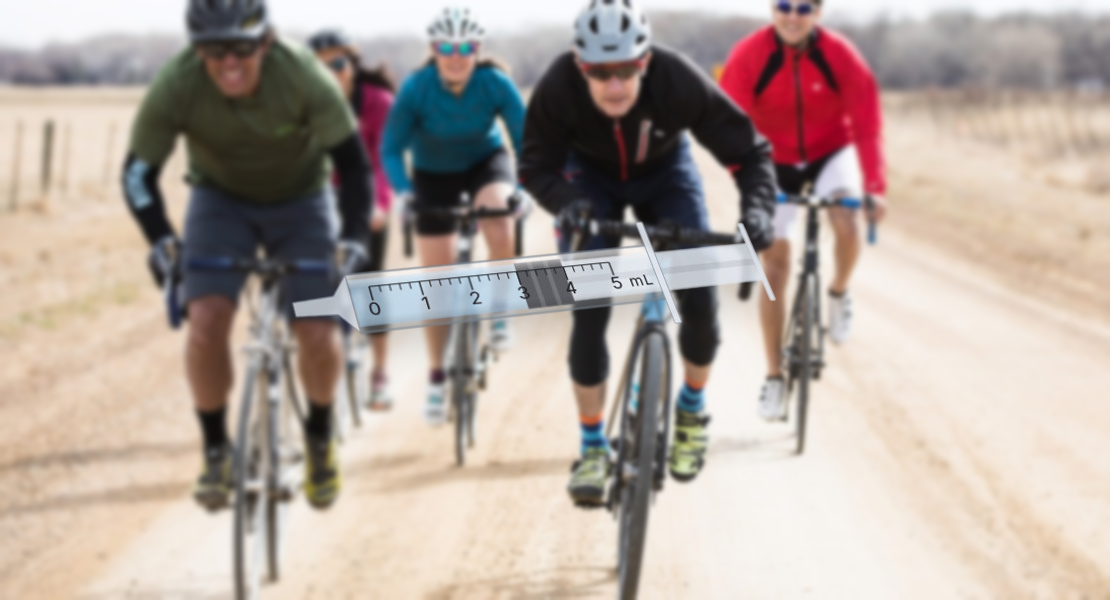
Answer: 3mL
